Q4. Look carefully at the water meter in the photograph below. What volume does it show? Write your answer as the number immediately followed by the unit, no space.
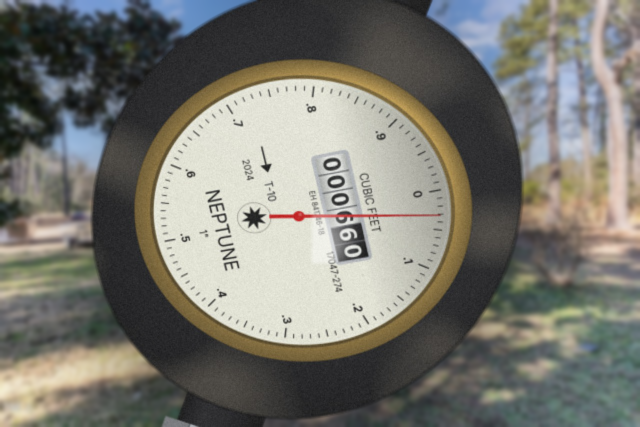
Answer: 660.03ft³
